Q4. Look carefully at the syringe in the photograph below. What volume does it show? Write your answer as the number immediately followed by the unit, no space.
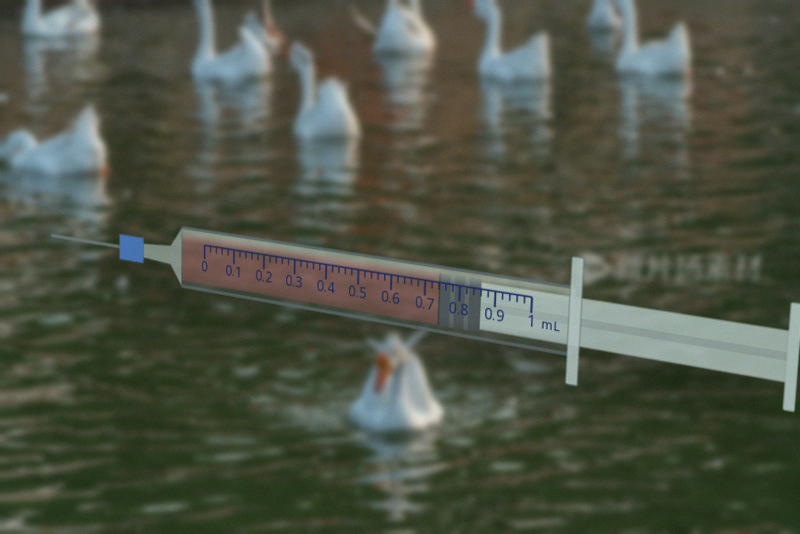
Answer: 0.74mL
